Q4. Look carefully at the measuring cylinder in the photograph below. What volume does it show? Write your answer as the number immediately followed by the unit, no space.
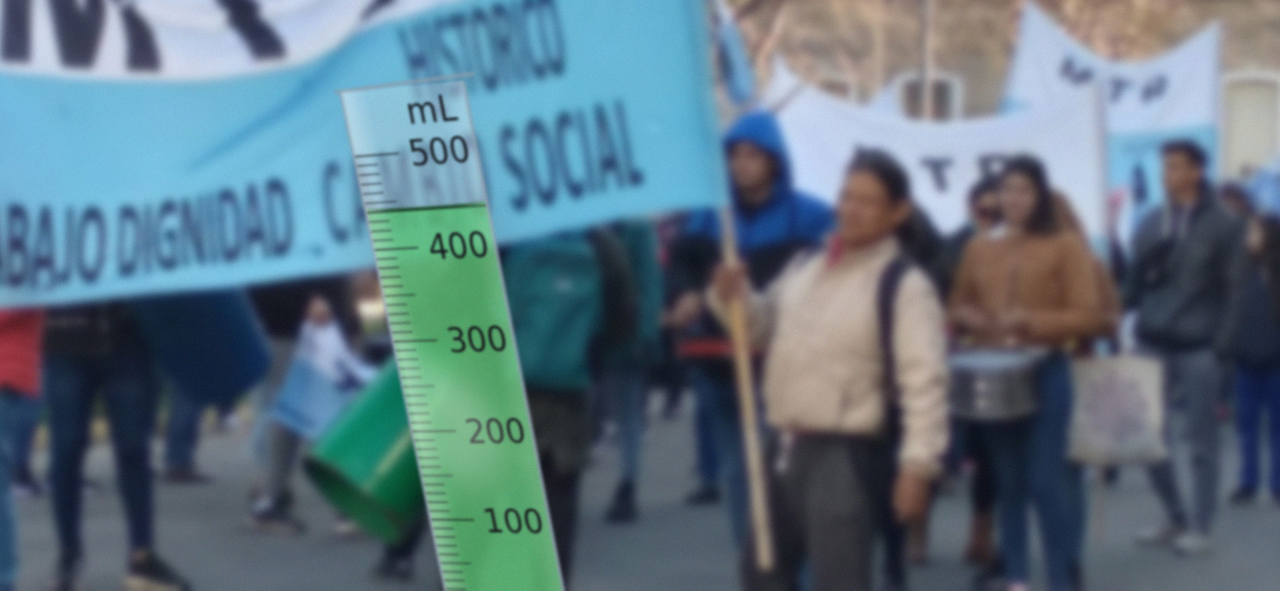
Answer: 440mL
